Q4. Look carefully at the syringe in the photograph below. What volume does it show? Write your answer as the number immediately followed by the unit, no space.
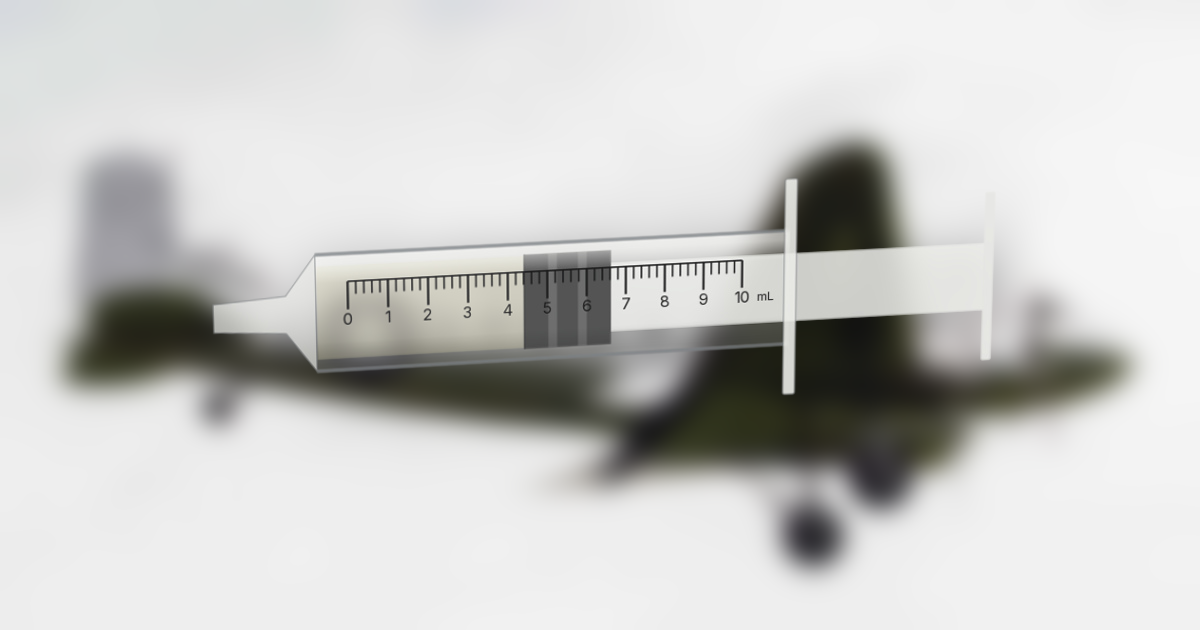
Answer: 4.4mL
